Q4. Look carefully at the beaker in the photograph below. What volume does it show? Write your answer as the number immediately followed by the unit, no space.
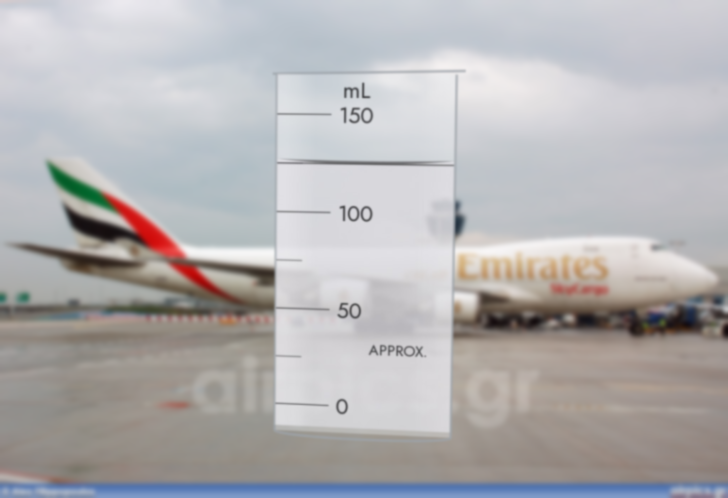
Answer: 125mL
